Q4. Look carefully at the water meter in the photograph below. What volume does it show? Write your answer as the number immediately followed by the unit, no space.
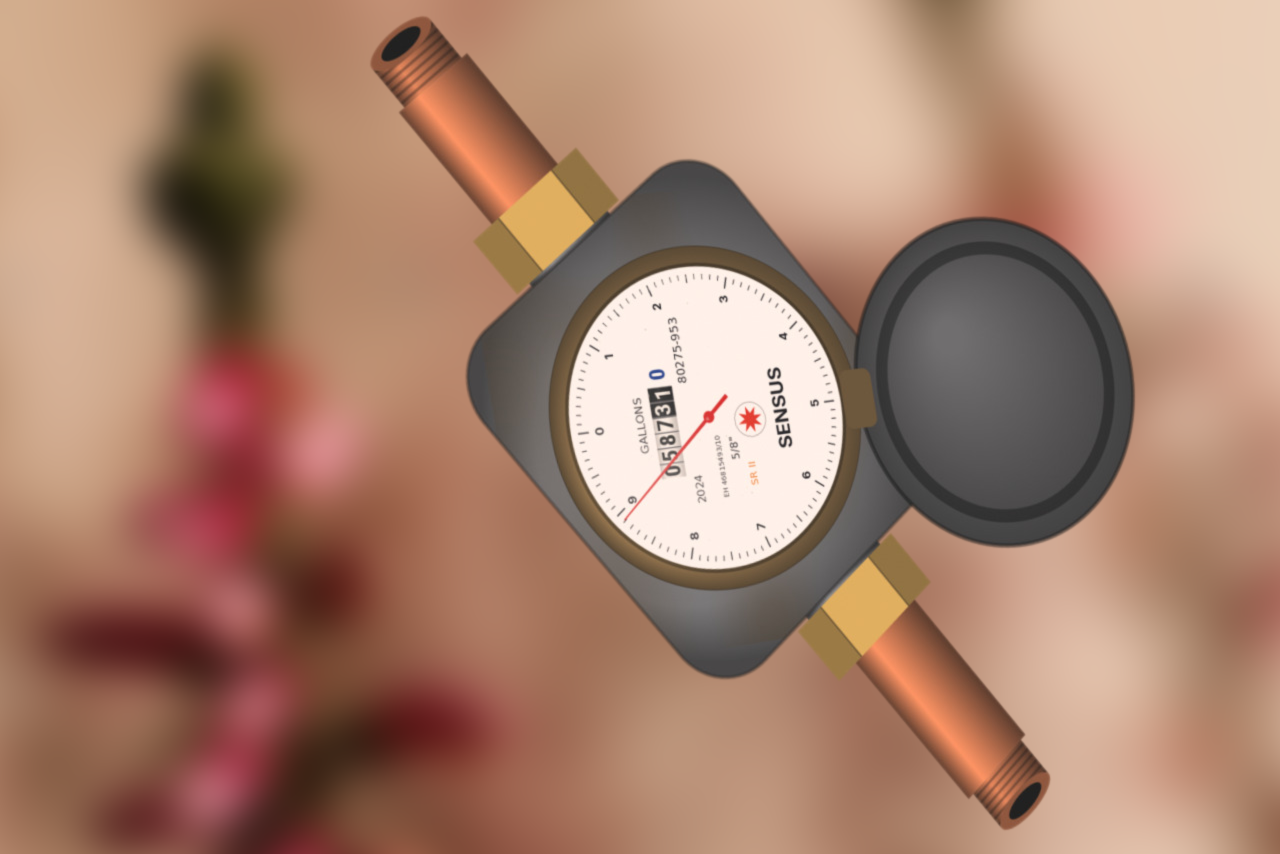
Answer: 587308.9gal
